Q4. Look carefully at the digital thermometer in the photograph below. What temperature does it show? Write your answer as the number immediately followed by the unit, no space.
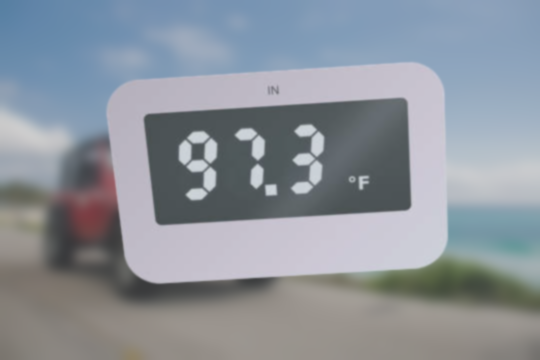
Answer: 97.3°F
